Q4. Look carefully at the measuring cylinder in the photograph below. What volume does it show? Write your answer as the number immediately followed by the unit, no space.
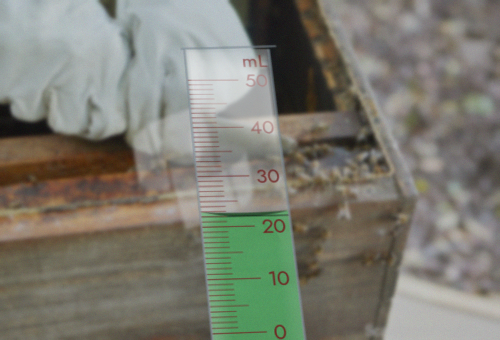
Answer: 22mL
